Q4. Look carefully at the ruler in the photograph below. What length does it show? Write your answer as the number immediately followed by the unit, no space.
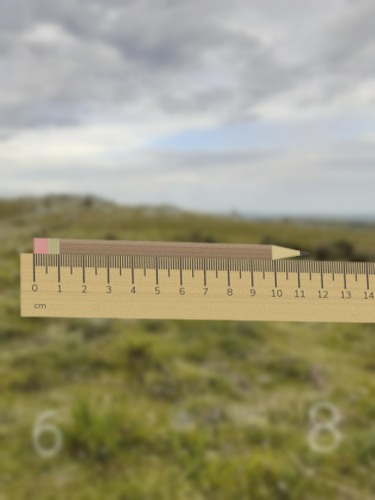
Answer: 11.5cm
